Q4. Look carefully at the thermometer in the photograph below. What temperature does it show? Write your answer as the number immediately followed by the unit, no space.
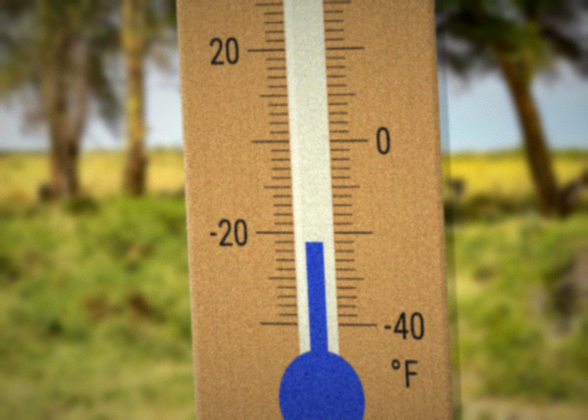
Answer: -22°F
